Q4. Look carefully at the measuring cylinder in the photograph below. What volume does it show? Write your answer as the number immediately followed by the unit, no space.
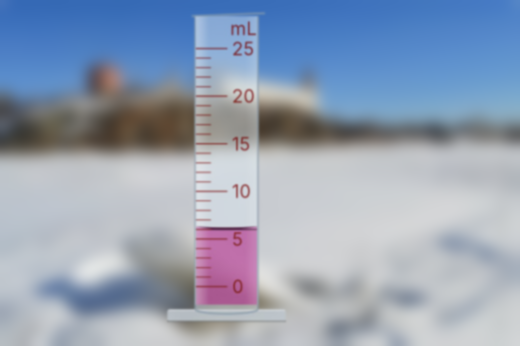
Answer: 6mL
